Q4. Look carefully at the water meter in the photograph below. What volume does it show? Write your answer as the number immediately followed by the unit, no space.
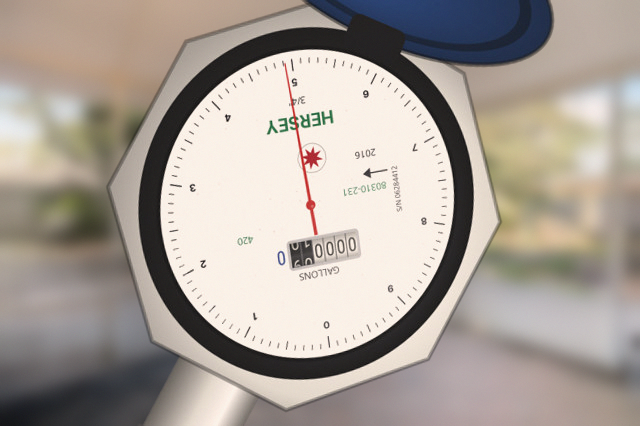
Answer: 94.9gal
